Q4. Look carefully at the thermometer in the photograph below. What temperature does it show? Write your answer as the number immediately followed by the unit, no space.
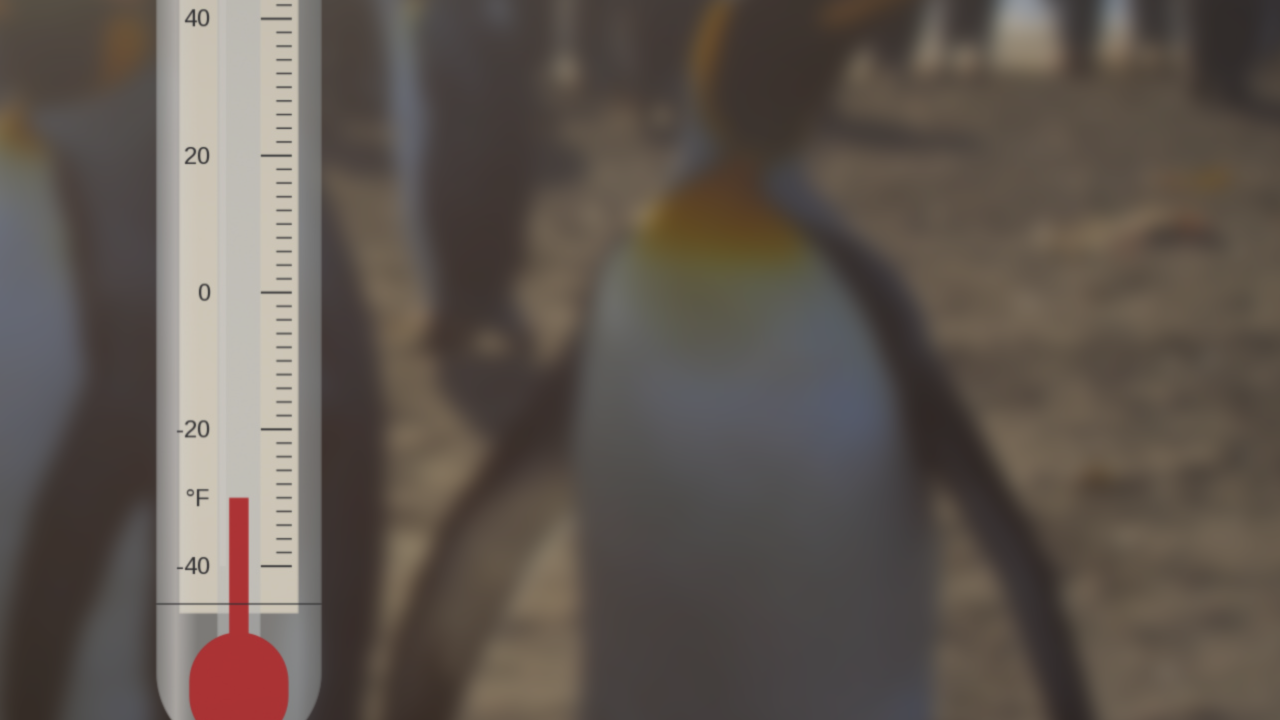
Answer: -30°F
